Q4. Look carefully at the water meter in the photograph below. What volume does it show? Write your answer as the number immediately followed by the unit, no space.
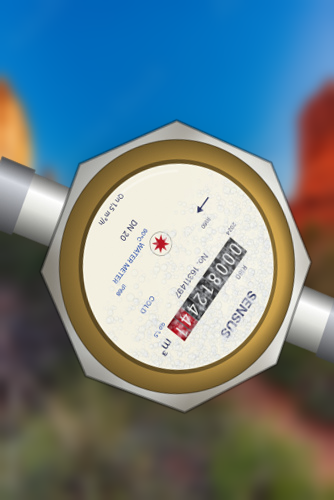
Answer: 8124.41m³
